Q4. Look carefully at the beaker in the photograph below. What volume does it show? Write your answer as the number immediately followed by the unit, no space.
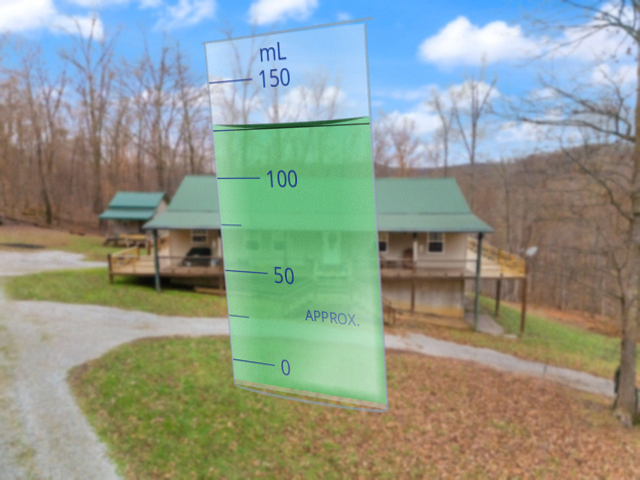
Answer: 125mL
